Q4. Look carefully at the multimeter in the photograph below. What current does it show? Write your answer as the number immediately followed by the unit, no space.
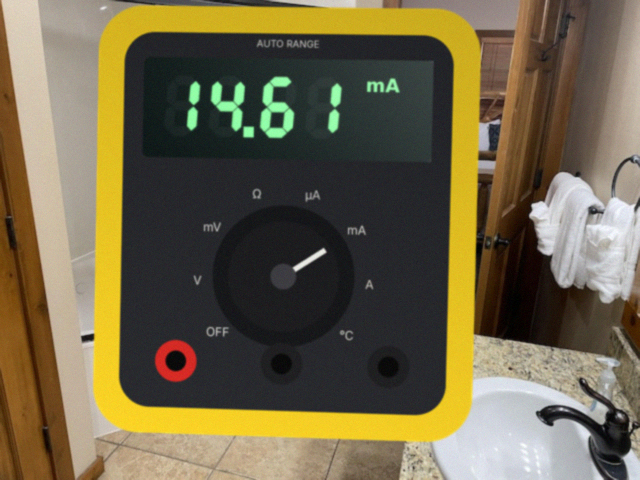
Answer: 14.61mA
